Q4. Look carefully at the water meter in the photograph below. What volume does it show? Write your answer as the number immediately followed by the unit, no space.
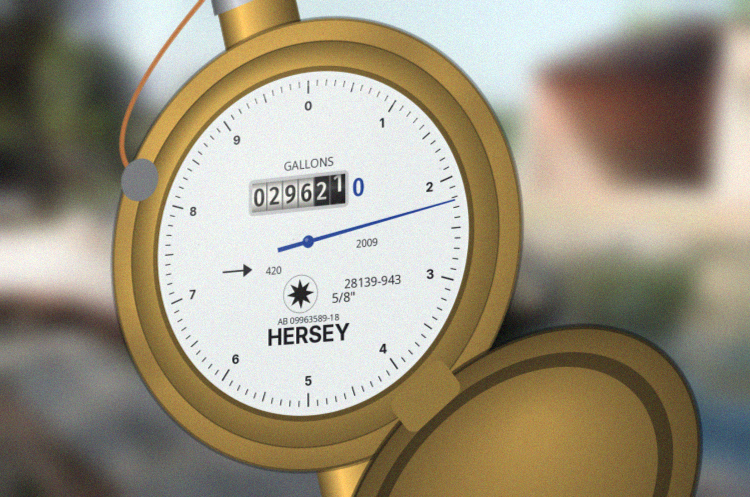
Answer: 296212.2gal
